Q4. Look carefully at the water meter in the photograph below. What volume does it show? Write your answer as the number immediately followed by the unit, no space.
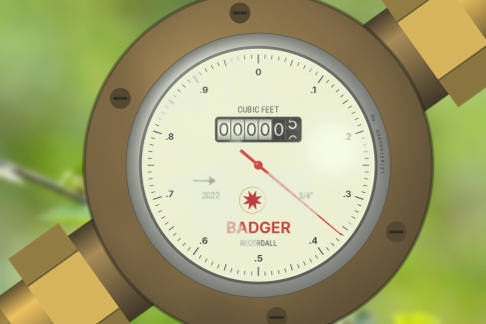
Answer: 5.36ft³
